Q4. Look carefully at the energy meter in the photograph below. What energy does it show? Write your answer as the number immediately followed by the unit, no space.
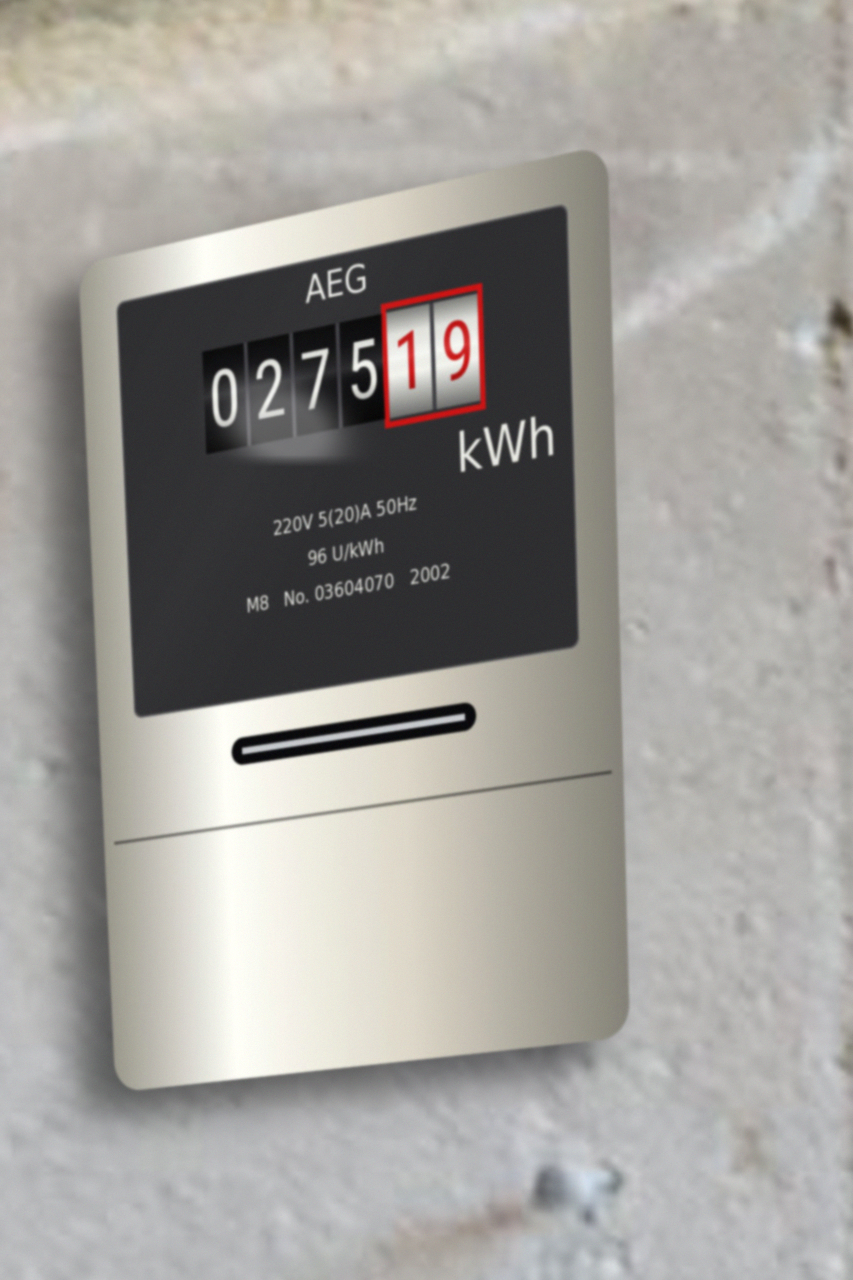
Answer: 275.19kWh
